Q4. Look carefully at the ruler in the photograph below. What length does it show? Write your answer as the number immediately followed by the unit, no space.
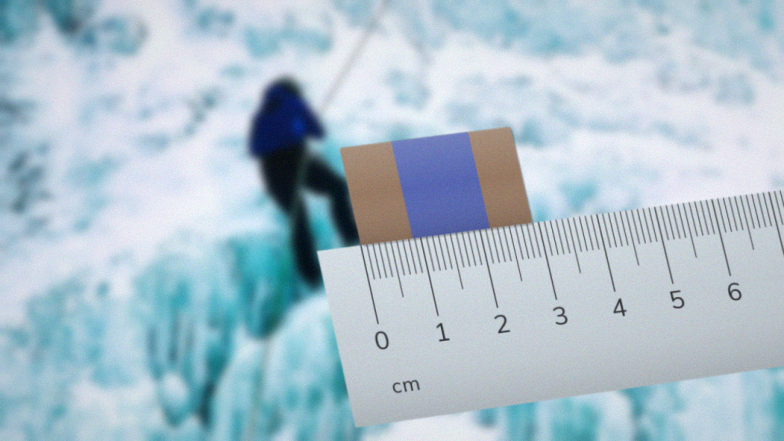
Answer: 2.9cm
